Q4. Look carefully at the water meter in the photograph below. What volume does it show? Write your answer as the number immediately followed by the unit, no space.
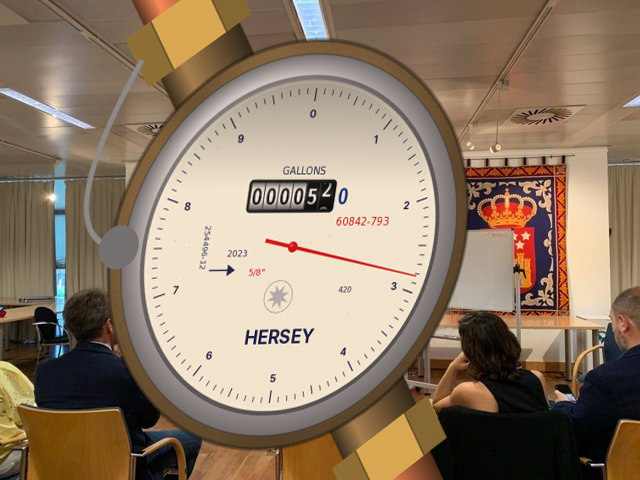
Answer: 522.8gal
